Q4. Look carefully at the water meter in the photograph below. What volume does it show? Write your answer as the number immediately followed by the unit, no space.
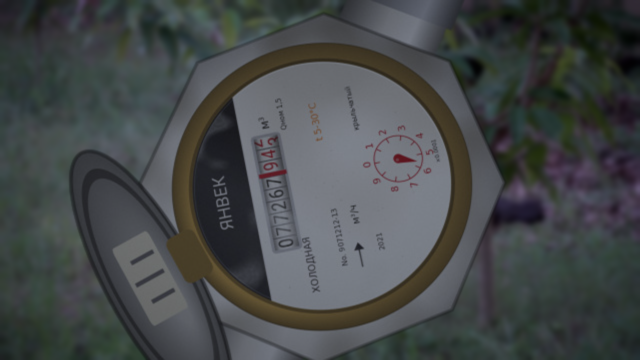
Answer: 77267.9425m³
